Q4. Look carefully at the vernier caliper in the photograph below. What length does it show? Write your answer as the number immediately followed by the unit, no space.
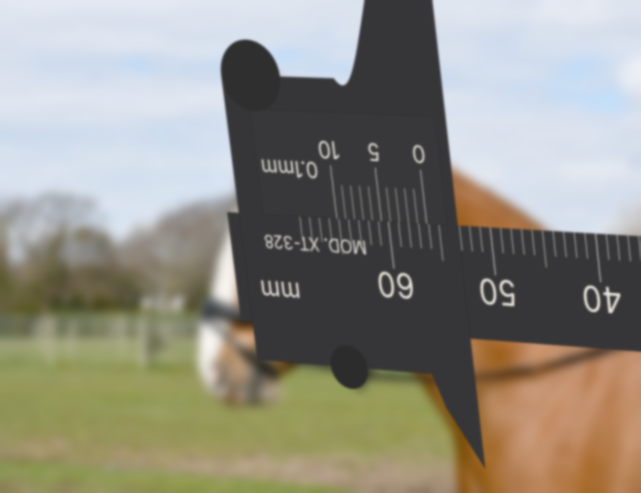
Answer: 56.2mm
